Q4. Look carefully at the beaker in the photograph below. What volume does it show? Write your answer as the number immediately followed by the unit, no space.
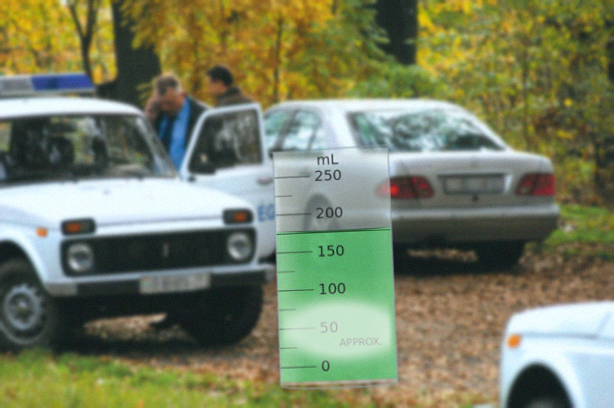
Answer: 175mL
